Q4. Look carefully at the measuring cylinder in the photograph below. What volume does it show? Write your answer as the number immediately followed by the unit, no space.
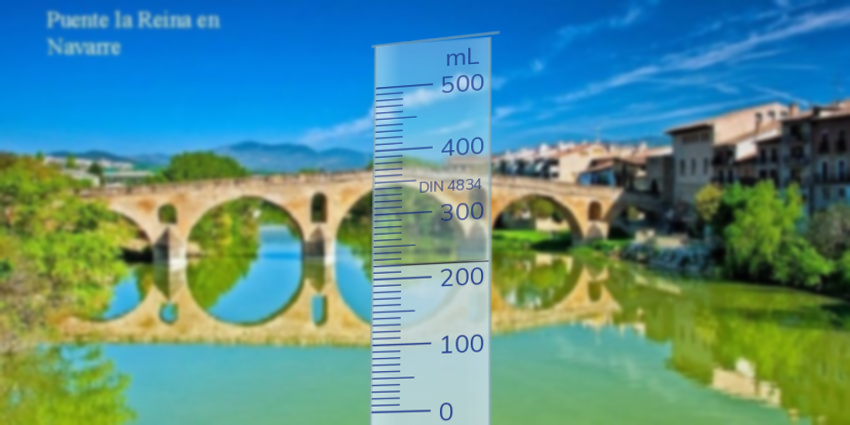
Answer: 220mL
